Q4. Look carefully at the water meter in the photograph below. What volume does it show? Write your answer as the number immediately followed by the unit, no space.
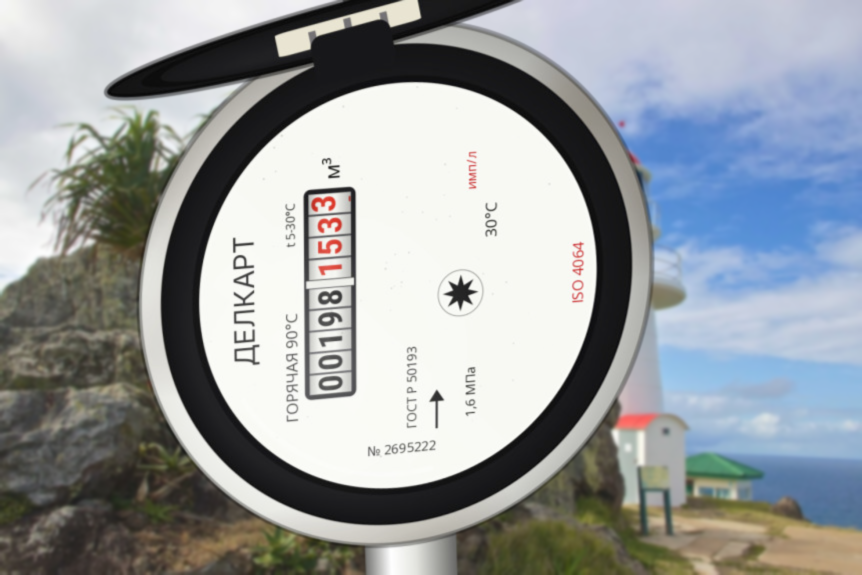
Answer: 198.1533m³
